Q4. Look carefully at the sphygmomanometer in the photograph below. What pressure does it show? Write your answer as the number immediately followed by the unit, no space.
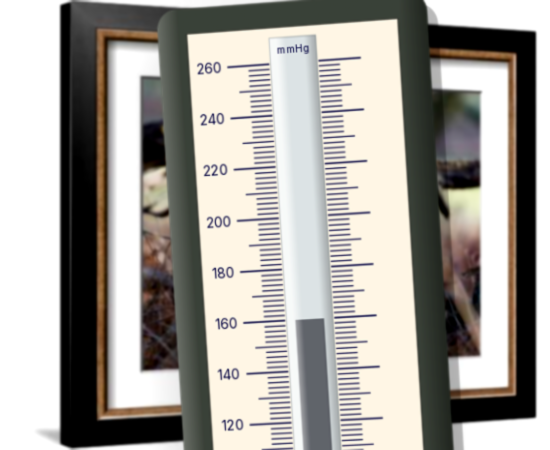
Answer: 160mmHg
